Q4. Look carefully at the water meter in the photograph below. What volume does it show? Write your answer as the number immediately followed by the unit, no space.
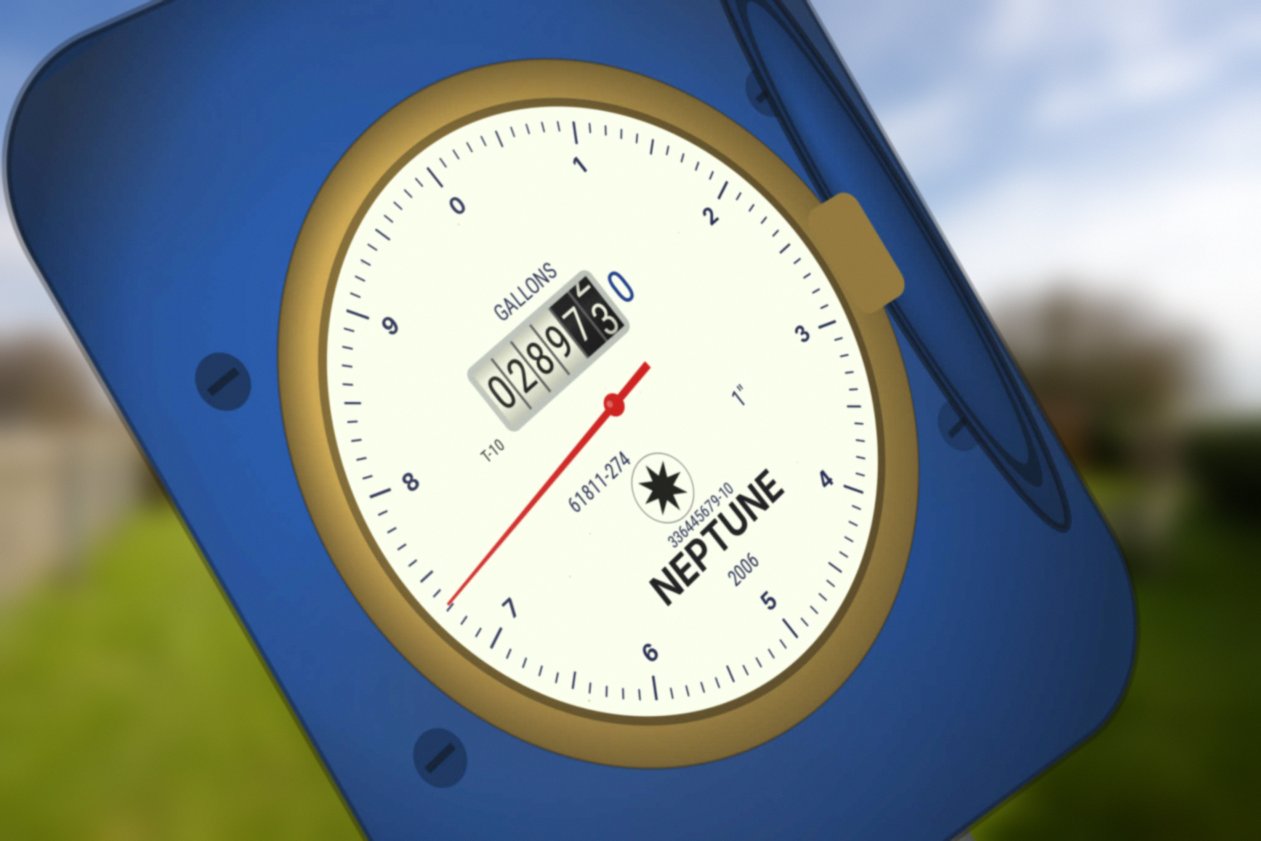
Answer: 289727.3gal
